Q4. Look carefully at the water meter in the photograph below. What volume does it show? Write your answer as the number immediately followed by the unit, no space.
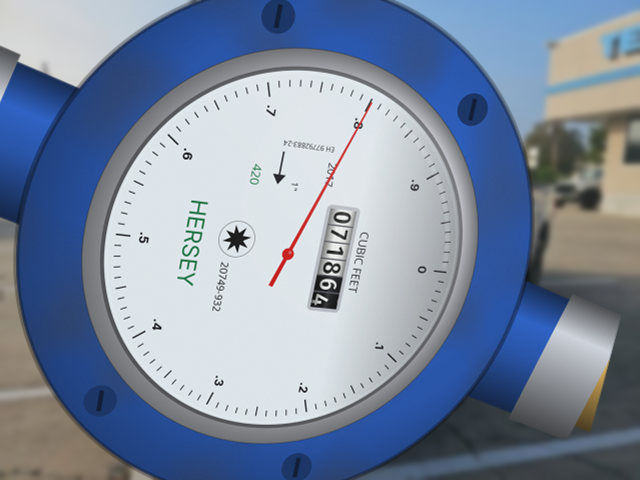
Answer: 71863.80ft³
